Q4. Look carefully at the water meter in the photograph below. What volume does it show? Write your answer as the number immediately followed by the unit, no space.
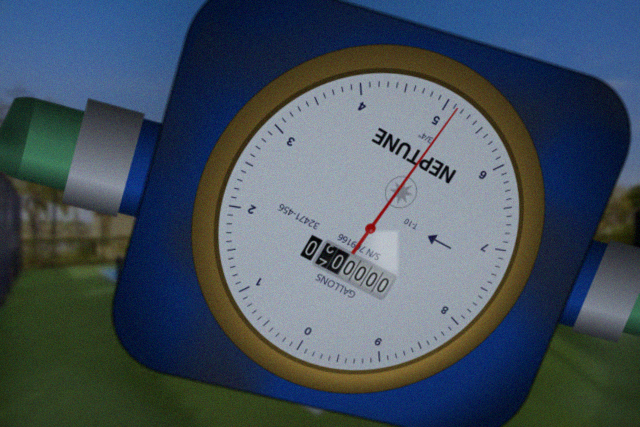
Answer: 25.1gal
